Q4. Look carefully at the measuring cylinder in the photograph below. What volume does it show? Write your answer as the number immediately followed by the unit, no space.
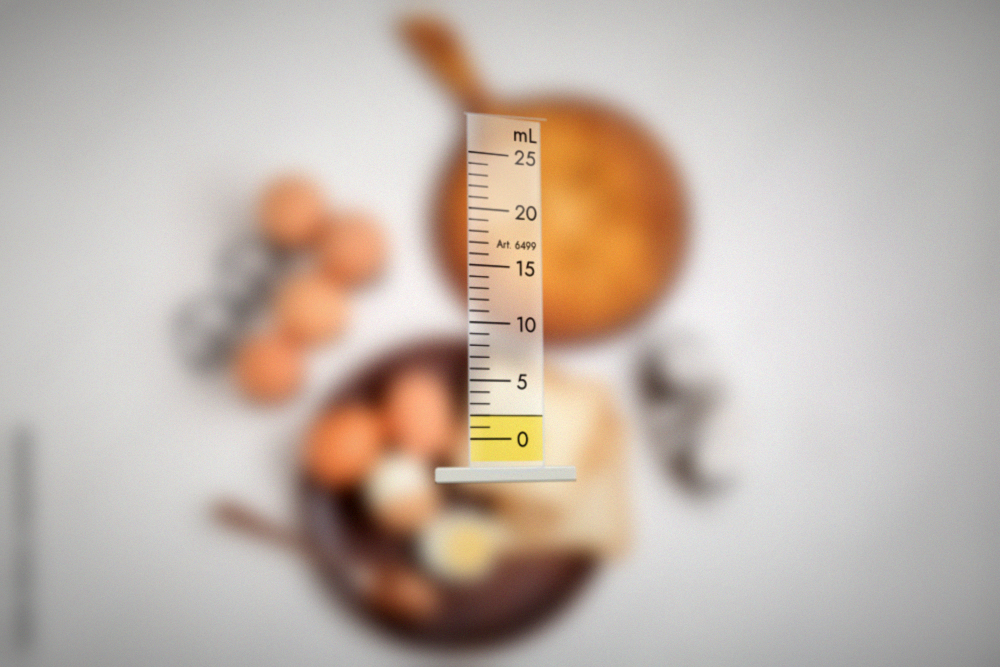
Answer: 2mL
